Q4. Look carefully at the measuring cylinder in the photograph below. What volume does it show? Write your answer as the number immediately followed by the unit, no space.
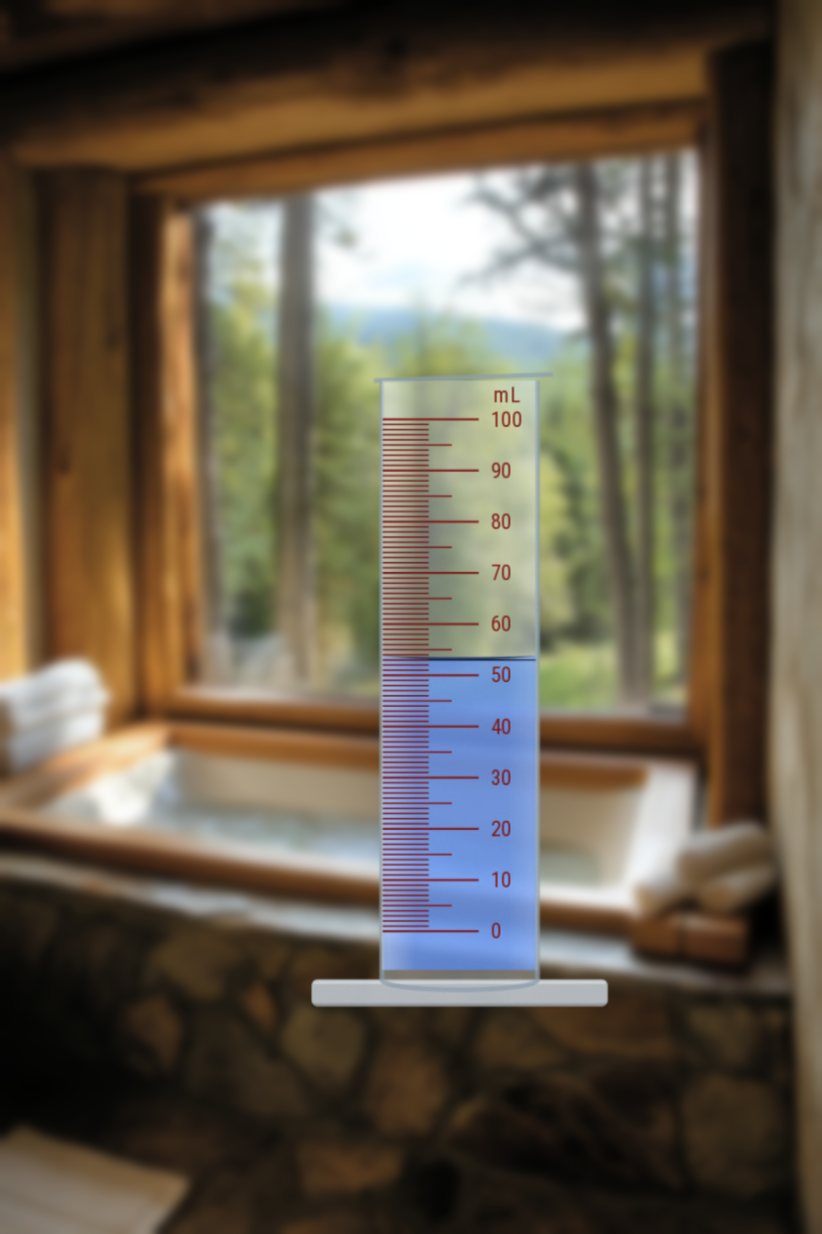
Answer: 53mL
